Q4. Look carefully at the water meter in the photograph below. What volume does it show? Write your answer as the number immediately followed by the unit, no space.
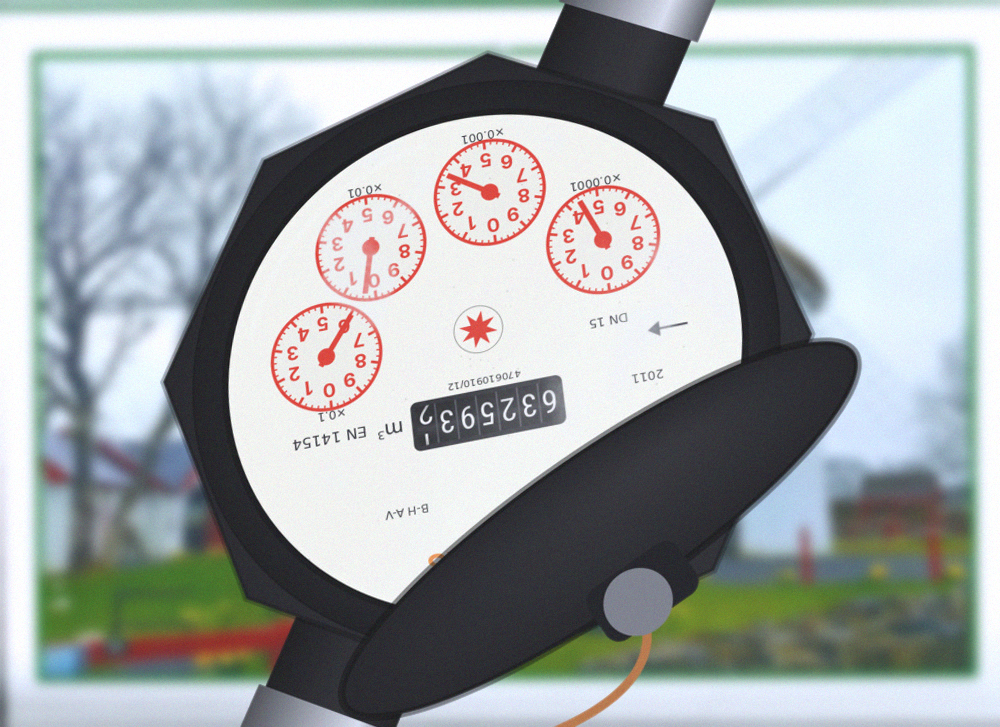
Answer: 6325931.6034m³
